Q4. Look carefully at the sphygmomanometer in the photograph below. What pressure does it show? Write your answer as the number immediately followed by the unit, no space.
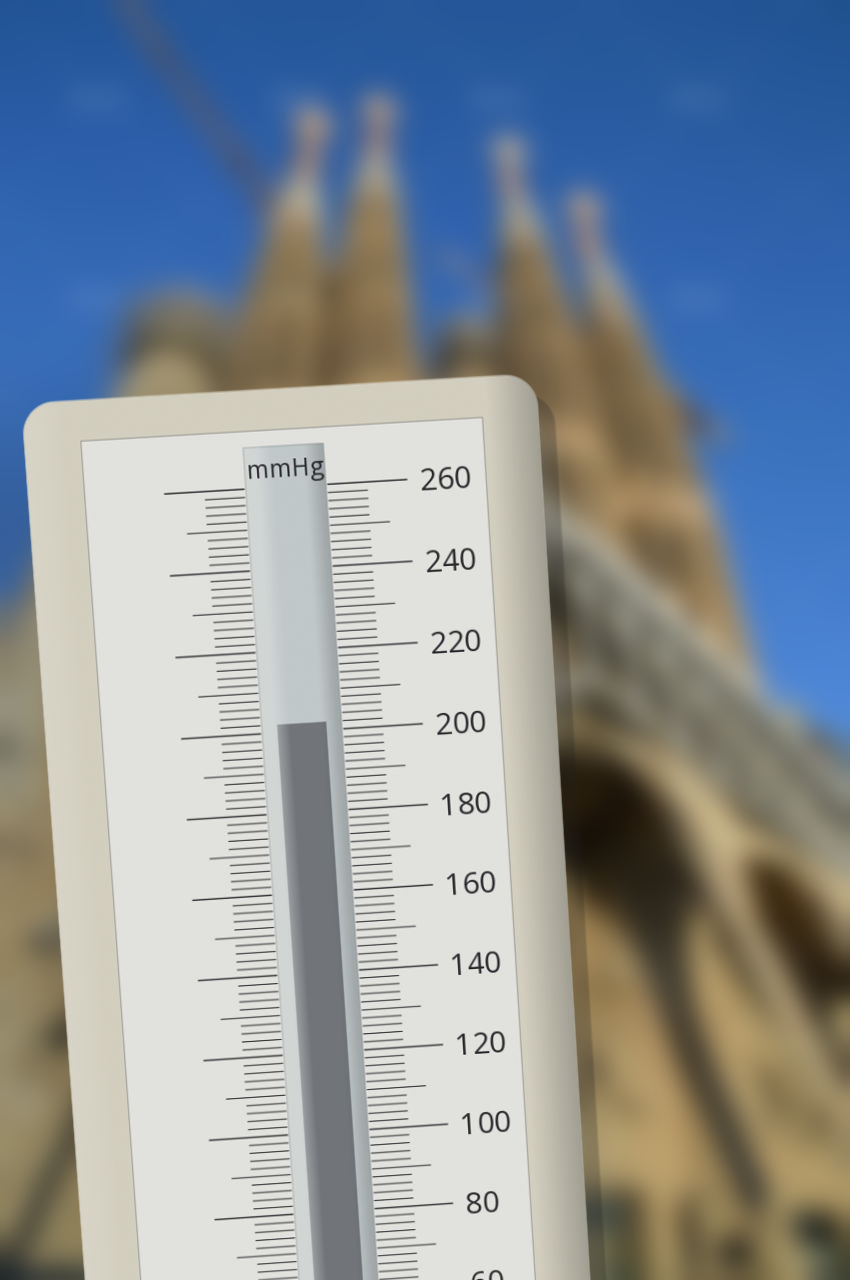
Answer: 202mmHg
